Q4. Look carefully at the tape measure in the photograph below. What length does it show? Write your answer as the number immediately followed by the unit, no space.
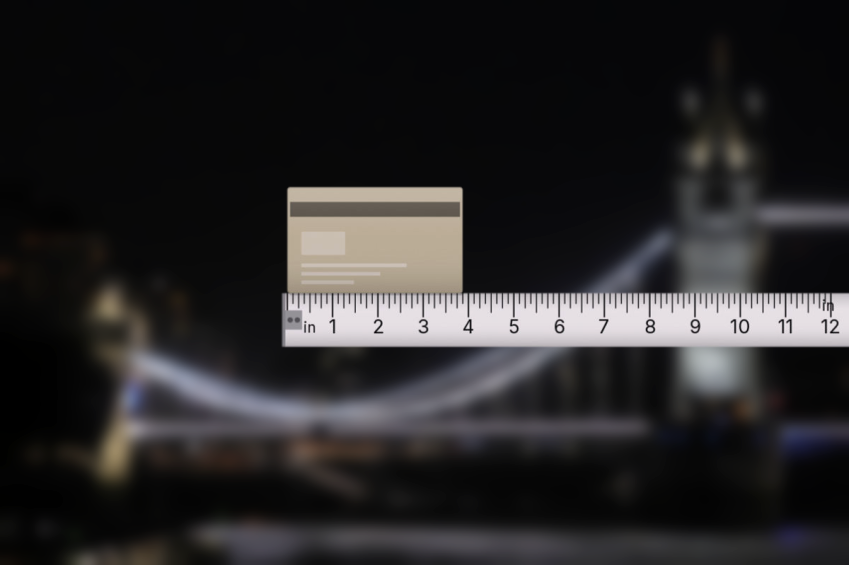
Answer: 3.875in
